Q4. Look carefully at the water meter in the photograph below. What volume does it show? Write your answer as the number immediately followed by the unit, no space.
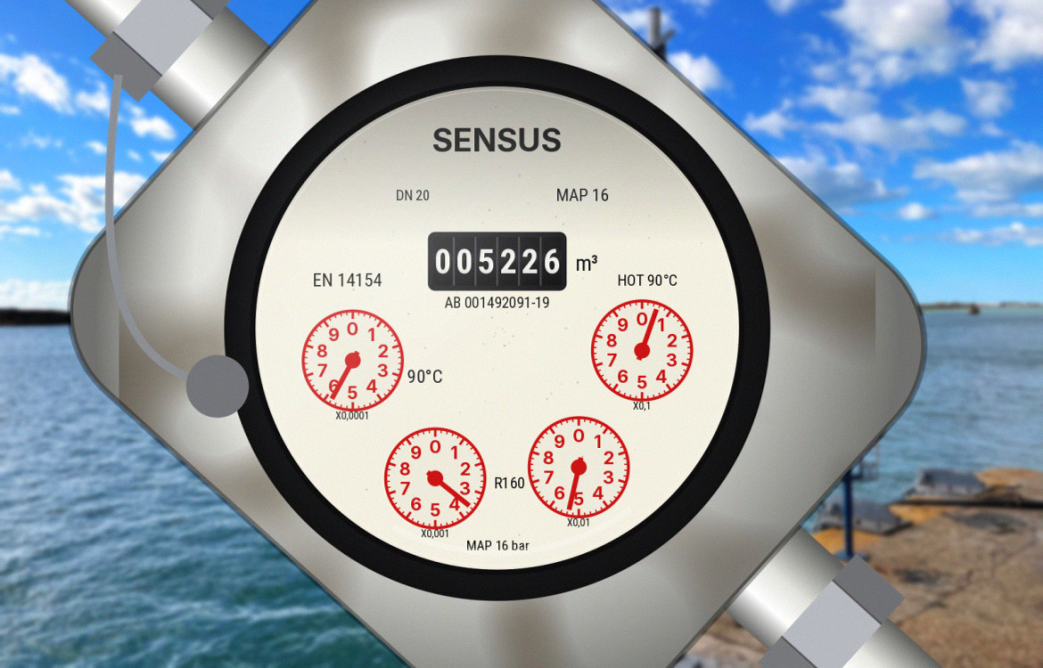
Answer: 5226.0535m³
